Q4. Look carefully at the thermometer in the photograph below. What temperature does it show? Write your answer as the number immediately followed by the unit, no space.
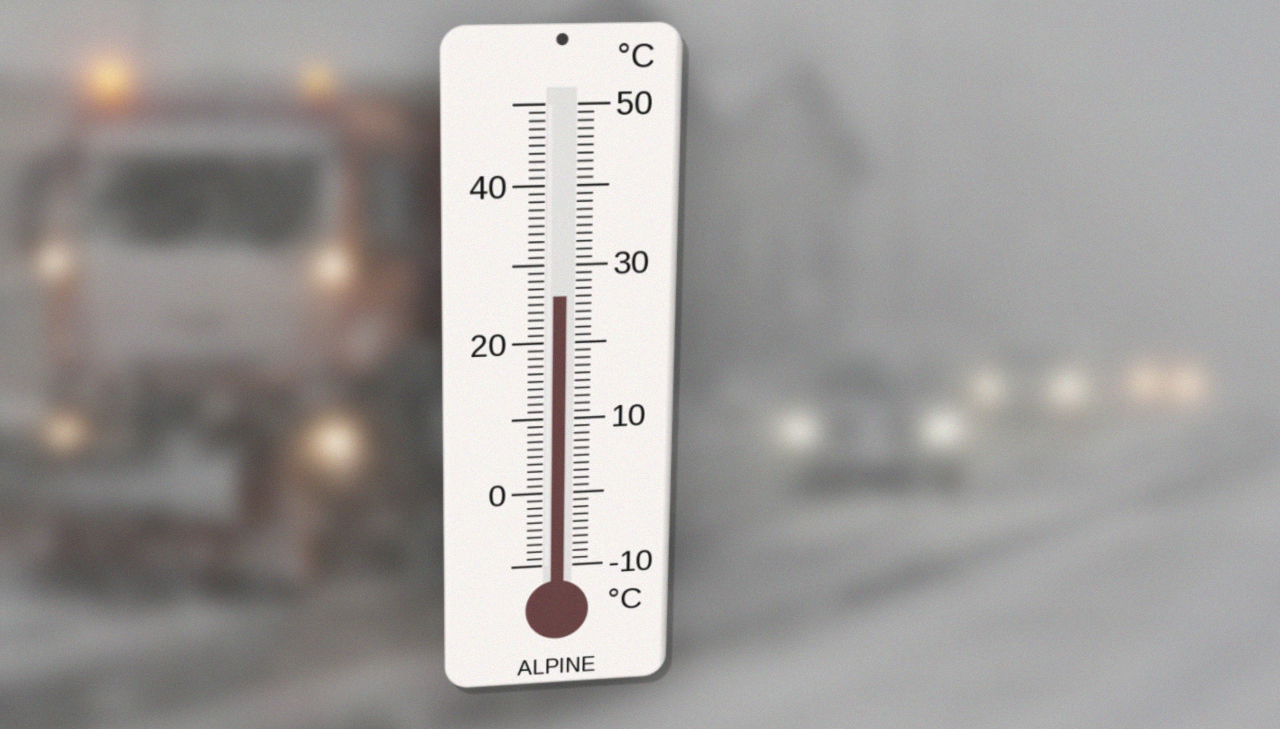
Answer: 26°C
